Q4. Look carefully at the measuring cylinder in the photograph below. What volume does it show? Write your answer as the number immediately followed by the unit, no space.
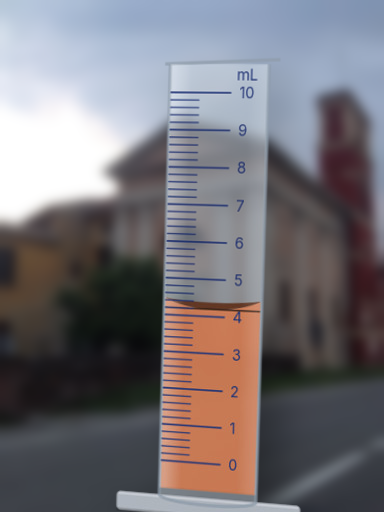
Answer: 4.2mL
